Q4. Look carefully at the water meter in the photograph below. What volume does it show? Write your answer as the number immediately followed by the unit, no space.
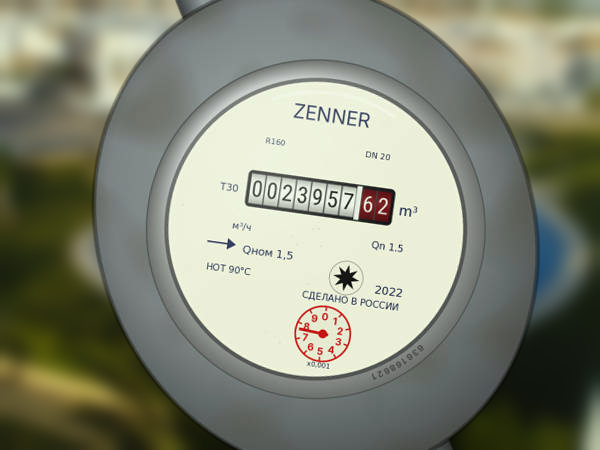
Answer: 23957.627m³
